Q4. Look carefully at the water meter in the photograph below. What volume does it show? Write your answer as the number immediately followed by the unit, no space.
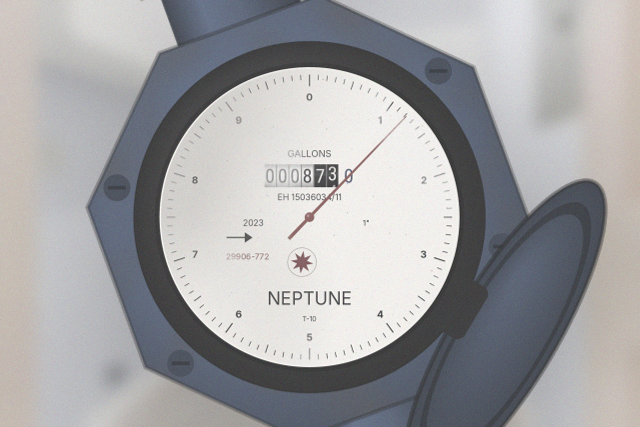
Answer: 8731.2gal
